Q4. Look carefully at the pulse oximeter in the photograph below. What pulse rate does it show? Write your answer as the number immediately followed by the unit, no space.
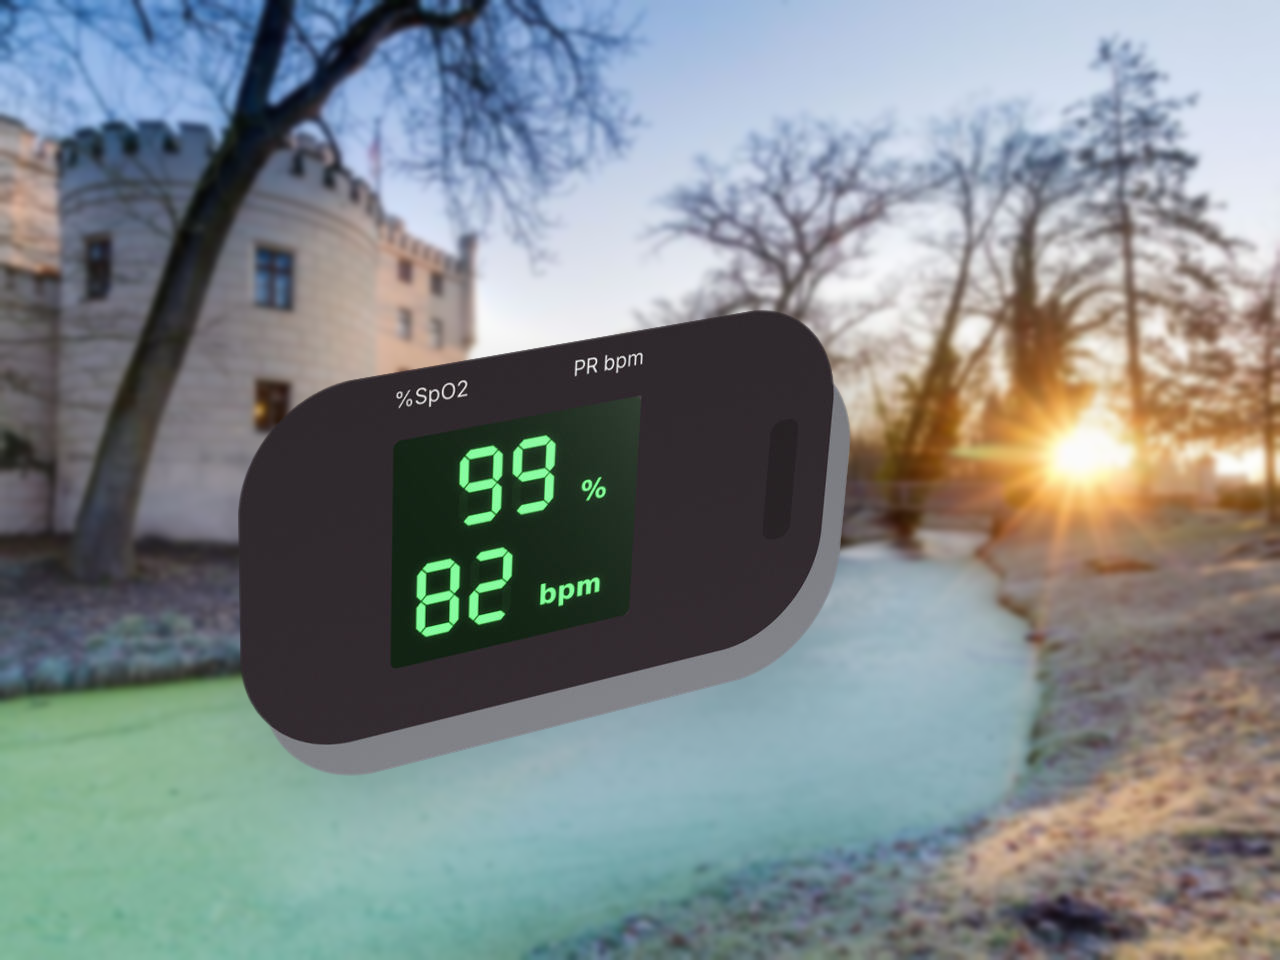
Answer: 82bpm
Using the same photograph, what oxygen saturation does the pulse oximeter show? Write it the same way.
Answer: 99%
